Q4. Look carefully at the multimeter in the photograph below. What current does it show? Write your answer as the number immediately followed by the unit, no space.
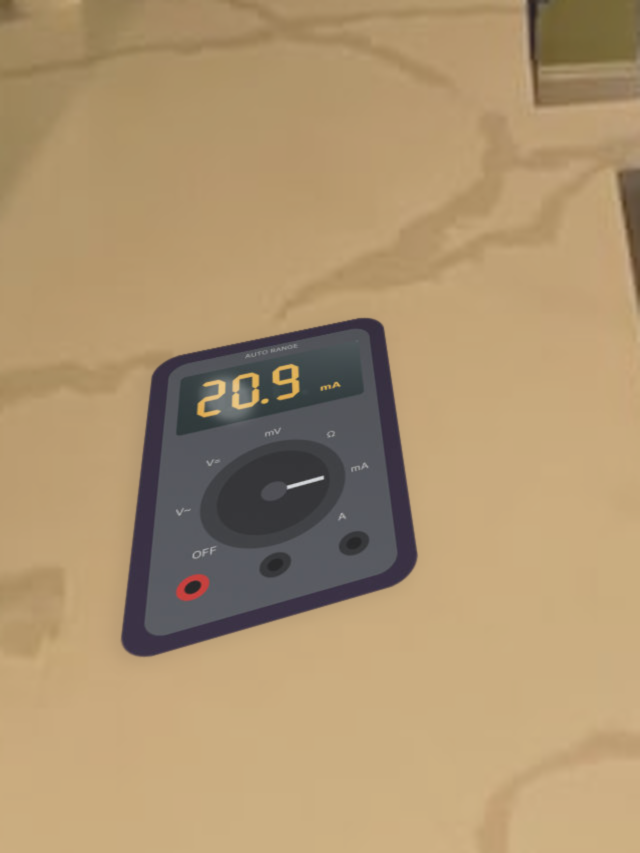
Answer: 20.9mA
